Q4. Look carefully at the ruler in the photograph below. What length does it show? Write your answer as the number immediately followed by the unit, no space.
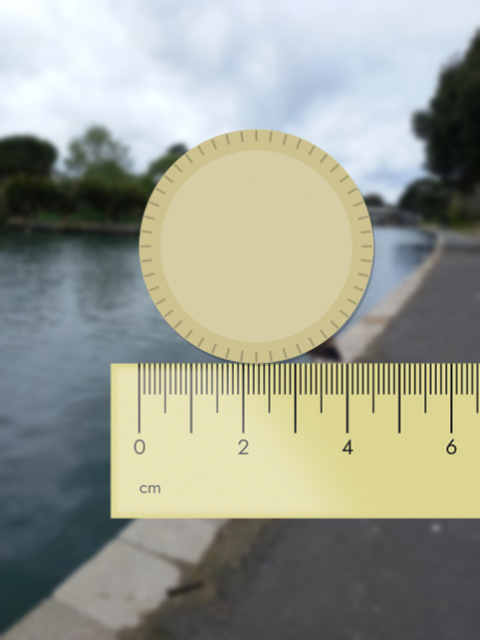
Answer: 4.5cm
